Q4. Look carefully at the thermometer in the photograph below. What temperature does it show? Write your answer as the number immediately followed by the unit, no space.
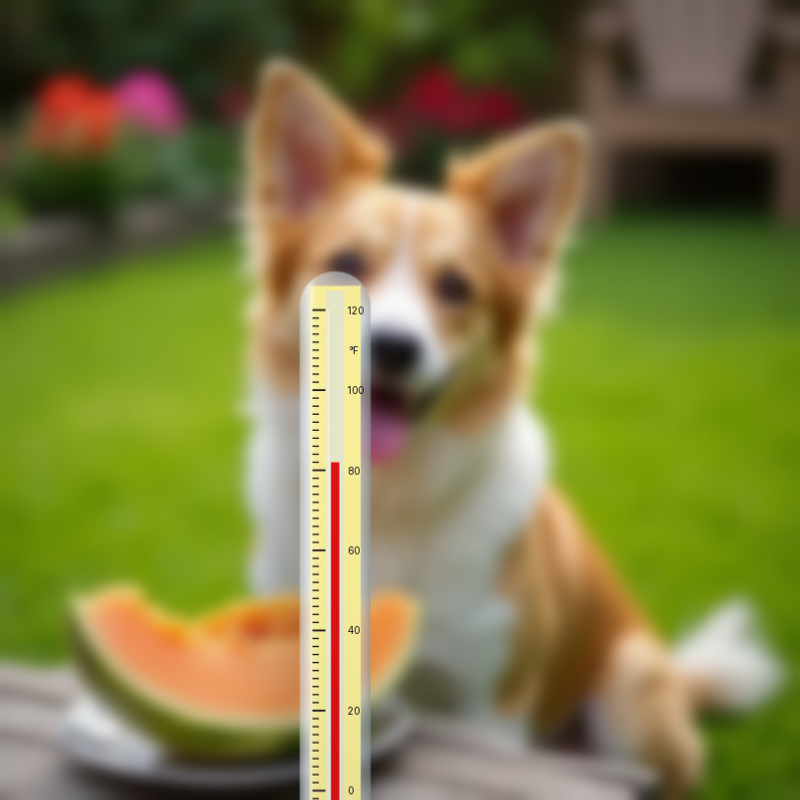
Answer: 82°F
